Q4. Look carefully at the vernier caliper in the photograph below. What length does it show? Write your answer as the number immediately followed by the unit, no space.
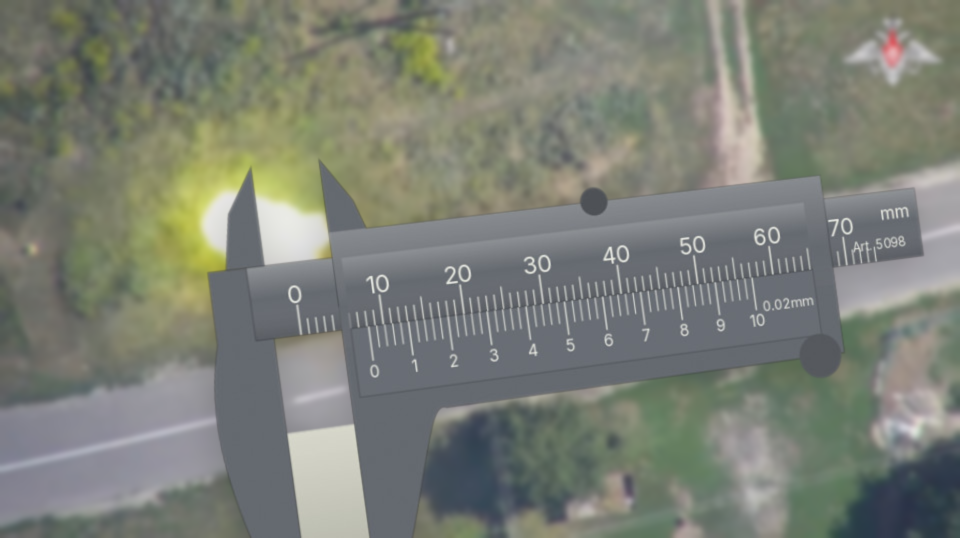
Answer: 8.2mm
